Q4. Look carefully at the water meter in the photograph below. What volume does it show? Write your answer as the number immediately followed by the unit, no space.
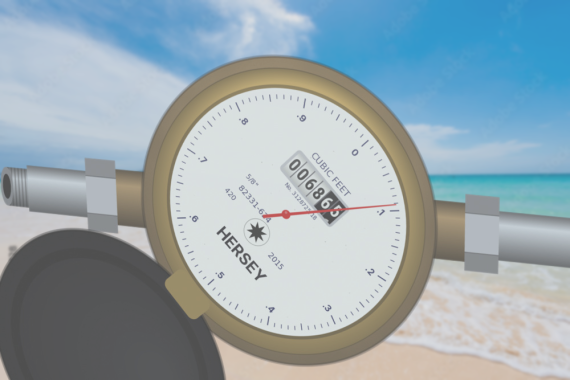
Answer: 6865.09ft³
